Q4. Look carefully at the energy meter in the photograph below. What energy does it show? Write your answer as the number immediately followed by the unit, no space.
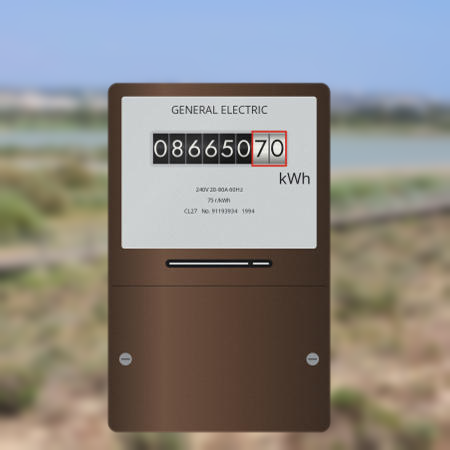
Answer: 86650.70kWh
